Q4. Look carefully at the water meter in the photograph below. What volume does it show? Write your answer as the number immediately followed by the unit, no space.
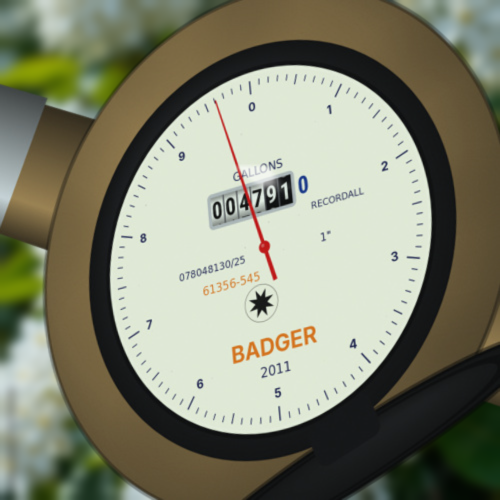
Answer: 47909.6gal
